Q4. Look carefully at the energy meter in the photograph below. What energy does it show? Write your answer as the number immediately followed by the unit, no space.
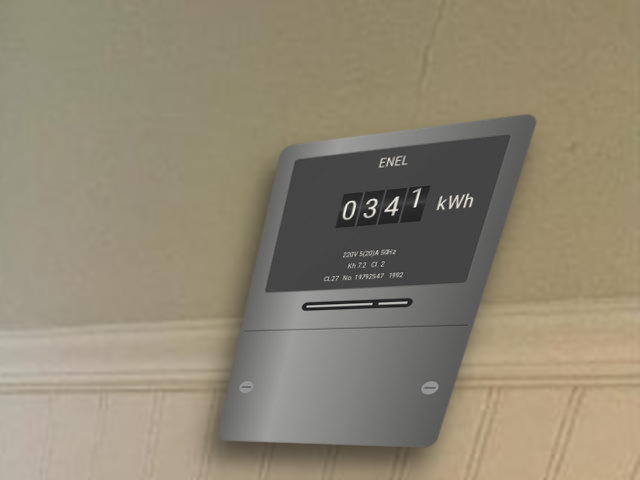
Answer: 341kWh
